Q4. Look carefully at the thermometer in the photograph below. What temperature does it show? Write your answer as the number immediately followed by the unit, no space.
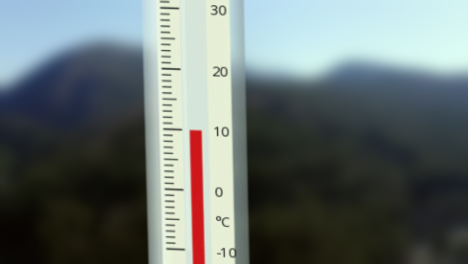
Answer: 10°C
